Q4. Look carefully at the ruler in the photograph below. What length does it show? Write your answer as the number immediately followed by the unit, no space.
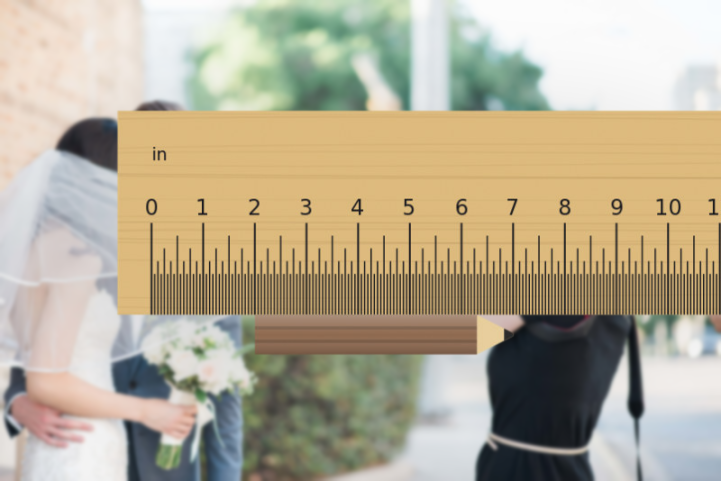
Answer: 5in
